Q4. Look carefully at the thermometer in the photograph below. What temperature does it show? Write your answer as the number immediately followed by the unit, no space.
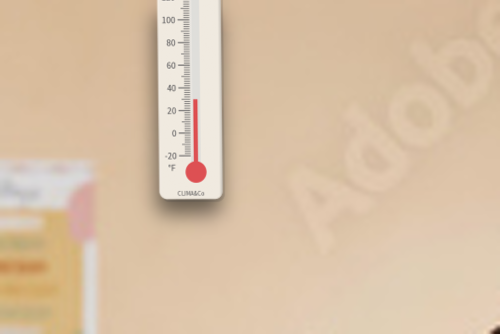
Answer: 30°F
